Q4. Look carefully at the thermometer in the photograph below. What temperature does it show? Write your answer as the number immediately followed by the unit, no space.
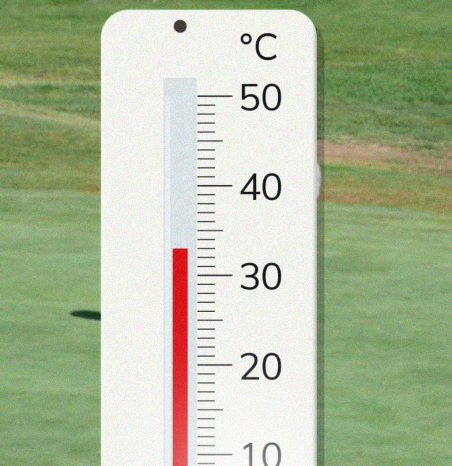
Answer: 33°C
